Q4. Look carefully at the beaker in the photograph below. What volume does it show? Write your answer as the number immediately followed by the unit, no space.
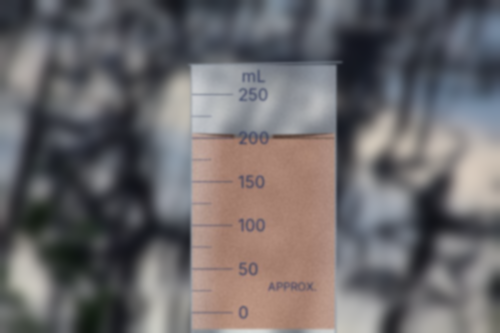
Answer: 200mL
